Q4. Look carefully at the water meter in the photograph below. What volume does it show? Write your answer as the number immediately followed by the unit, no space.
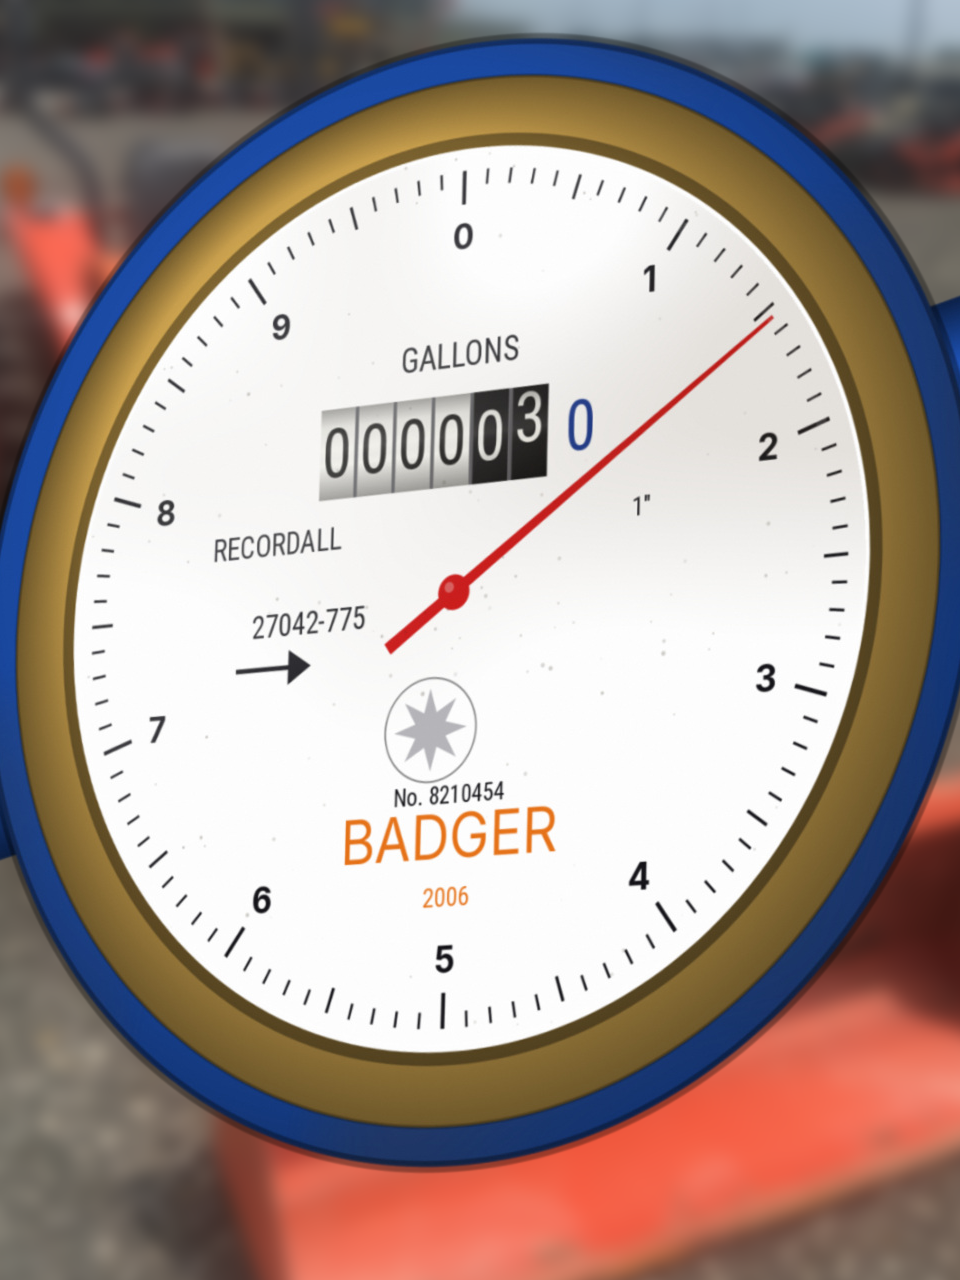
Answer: 31.5gal
